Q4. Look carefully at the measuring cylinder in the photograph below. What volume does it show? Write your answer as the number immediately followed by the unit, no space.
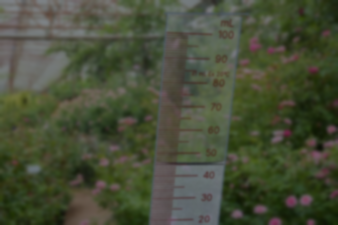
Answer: 45mL
